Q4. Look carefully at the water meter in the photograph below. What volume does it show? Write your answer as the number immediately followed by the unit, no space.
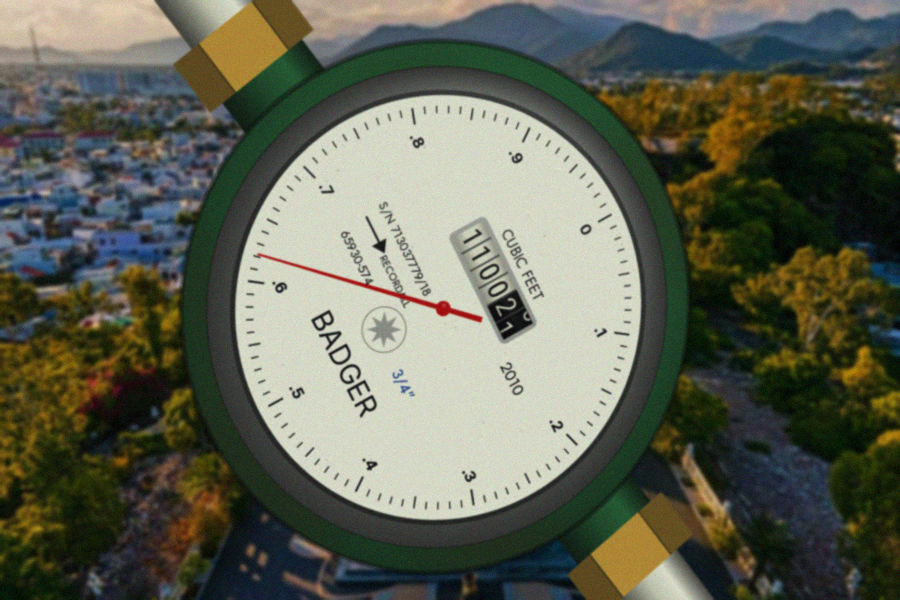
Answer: 110020.62ft³
